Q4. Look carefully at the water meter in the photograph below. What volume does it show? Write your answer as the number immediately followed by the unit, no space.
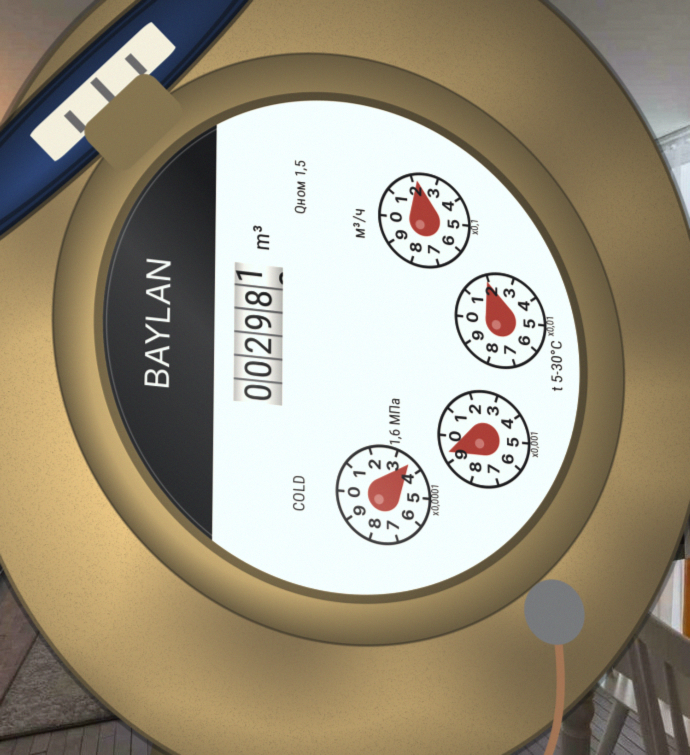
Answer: 2981.2193m³
